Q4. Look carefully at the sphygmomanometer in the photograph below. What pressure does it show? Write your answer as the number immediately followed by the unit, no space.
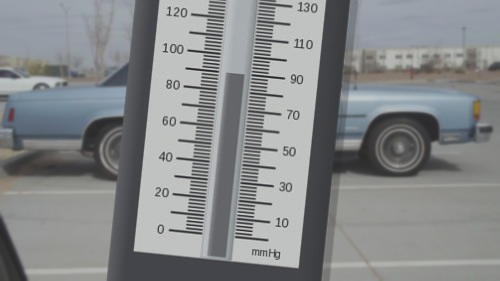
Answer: 90mmHg
